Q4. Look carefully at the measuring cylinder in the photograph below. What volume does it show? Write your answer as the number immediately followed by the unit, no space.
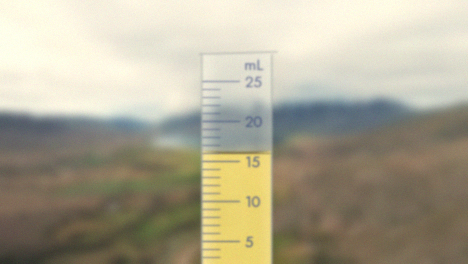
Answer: 16mL
